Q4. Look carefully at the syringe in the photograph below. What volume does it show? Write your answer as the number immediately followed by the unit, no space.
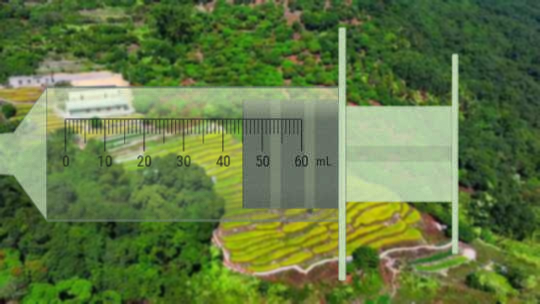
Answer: 45mL
